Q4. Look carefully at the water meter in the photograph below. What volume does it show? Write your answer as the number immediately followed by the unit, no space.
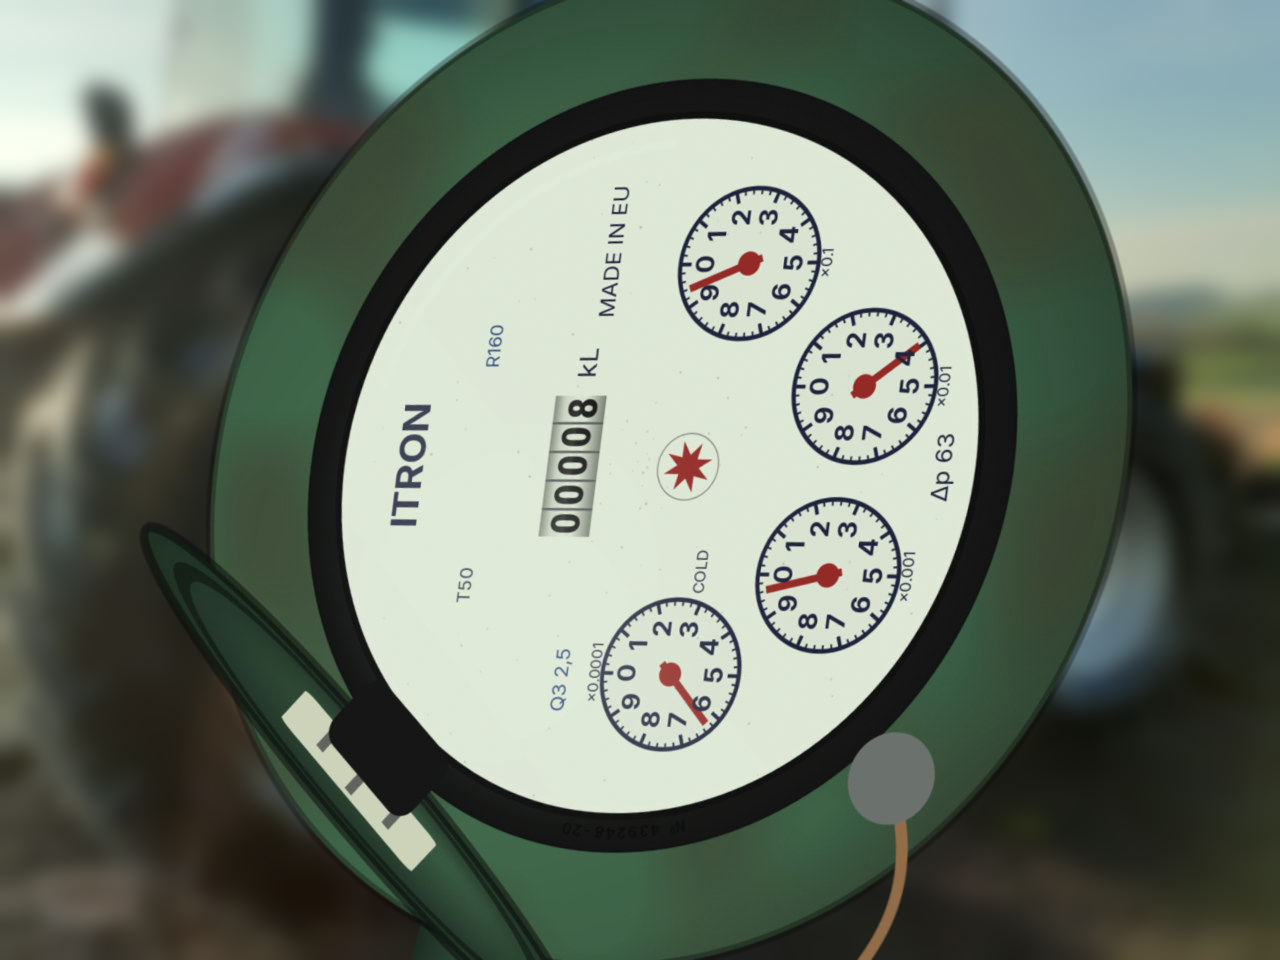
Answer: 7.9396kL
